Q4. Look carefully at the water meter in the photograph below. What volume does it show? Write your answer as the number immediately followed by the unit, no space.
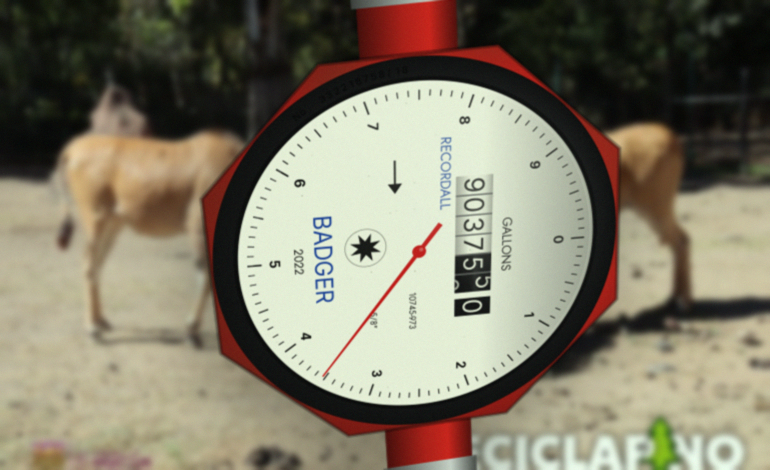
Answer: 9037553.5gal
